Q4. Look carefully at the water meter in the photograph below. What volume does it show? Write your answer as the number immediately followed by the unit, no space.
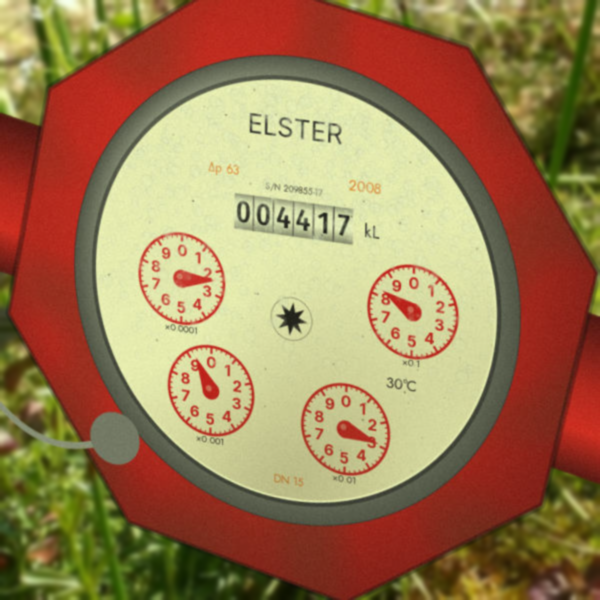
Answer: 4417.8292kL
